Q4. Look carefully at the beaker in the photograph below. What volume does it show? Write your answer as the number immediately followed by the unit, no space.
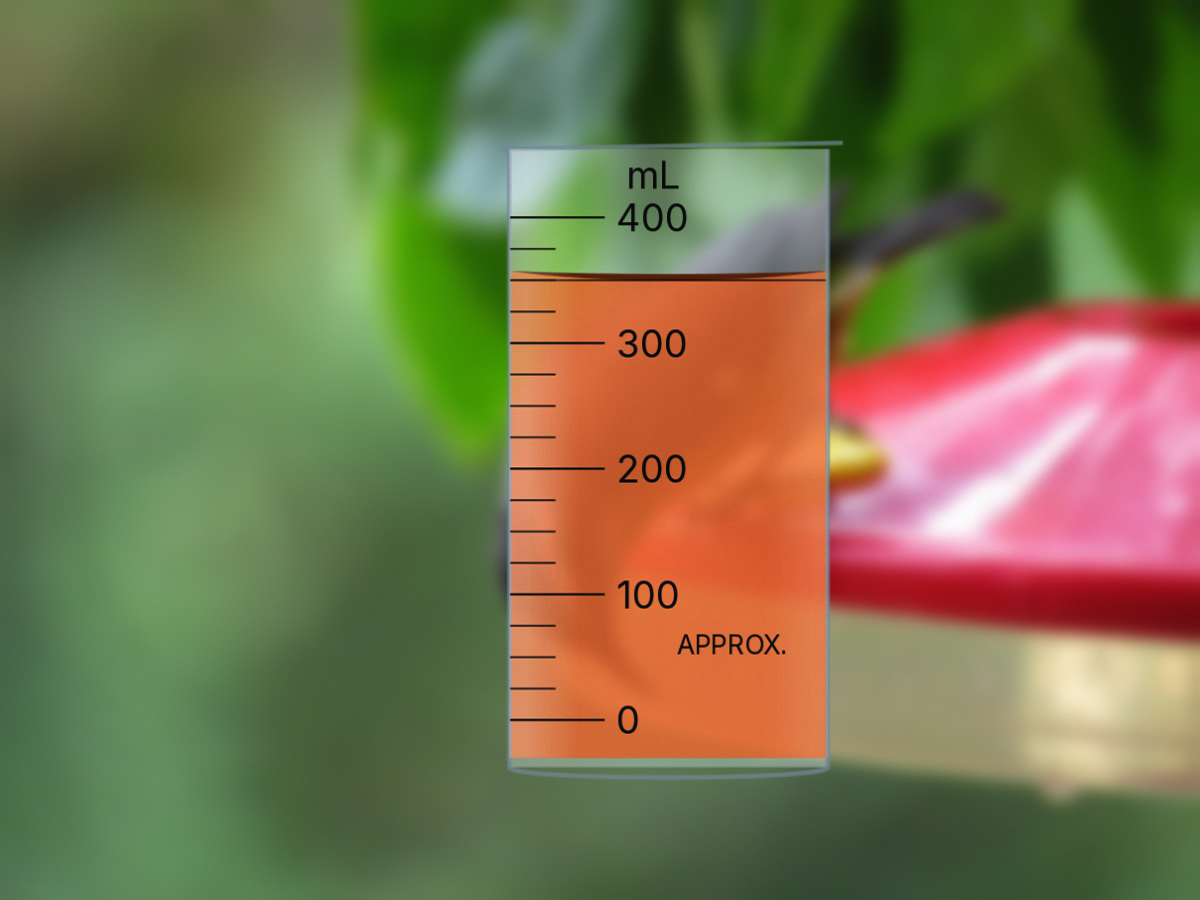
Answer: 350mL
